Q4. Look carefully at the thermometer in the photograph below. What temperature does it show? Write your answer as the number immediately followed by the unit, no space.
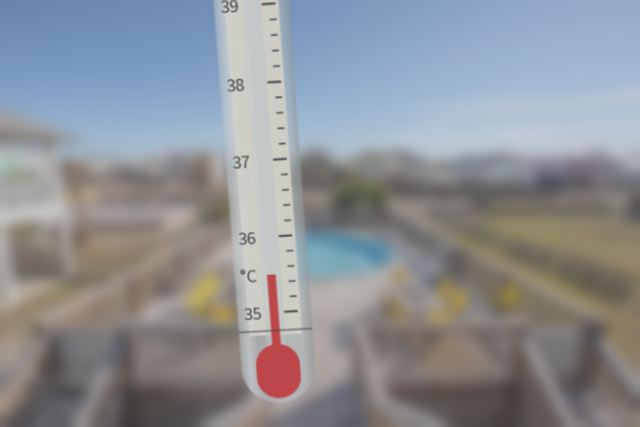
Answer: 35.5°C
